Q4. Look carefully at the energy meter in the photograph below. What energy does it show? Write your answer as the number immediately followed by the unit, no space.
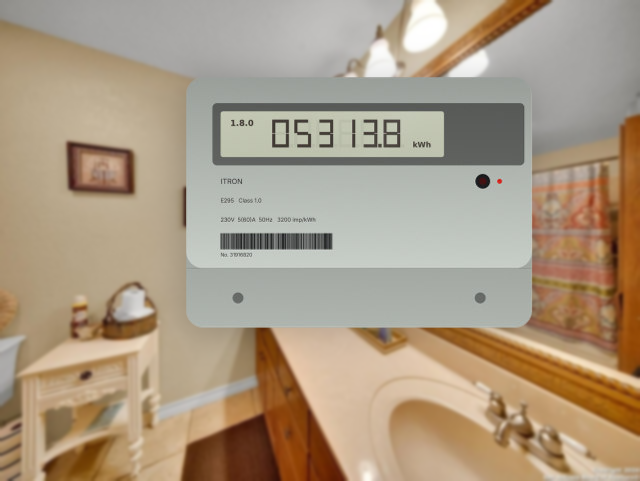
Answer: 5313.8kWh
